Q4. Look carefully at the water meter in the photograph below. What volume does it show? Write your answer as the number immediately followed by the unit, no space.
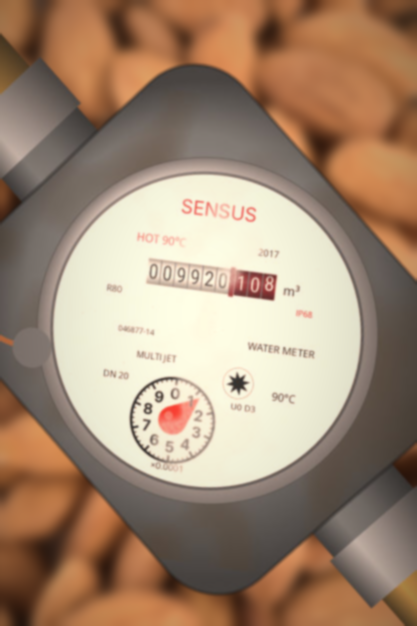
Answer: 9920.1081m³
